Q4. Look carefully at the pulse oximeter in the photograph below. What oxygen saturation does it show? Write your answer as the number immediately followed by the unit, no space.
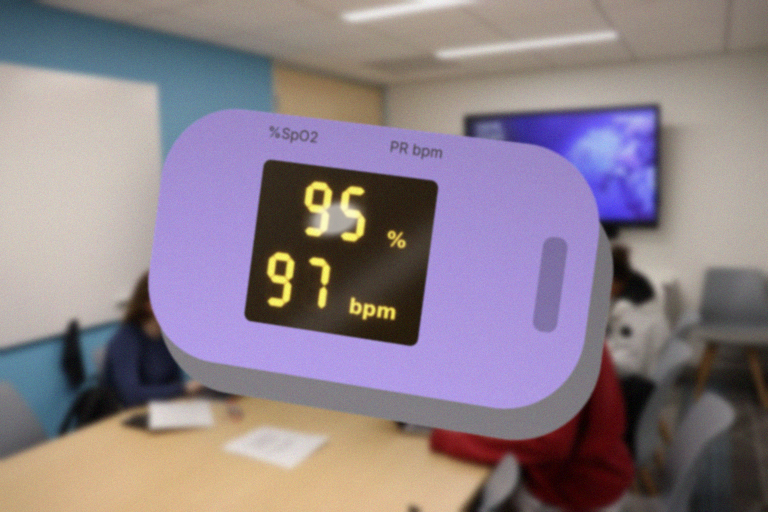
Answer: 95%
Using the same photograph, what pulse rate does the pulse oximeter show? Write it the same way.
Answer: 97bpm
